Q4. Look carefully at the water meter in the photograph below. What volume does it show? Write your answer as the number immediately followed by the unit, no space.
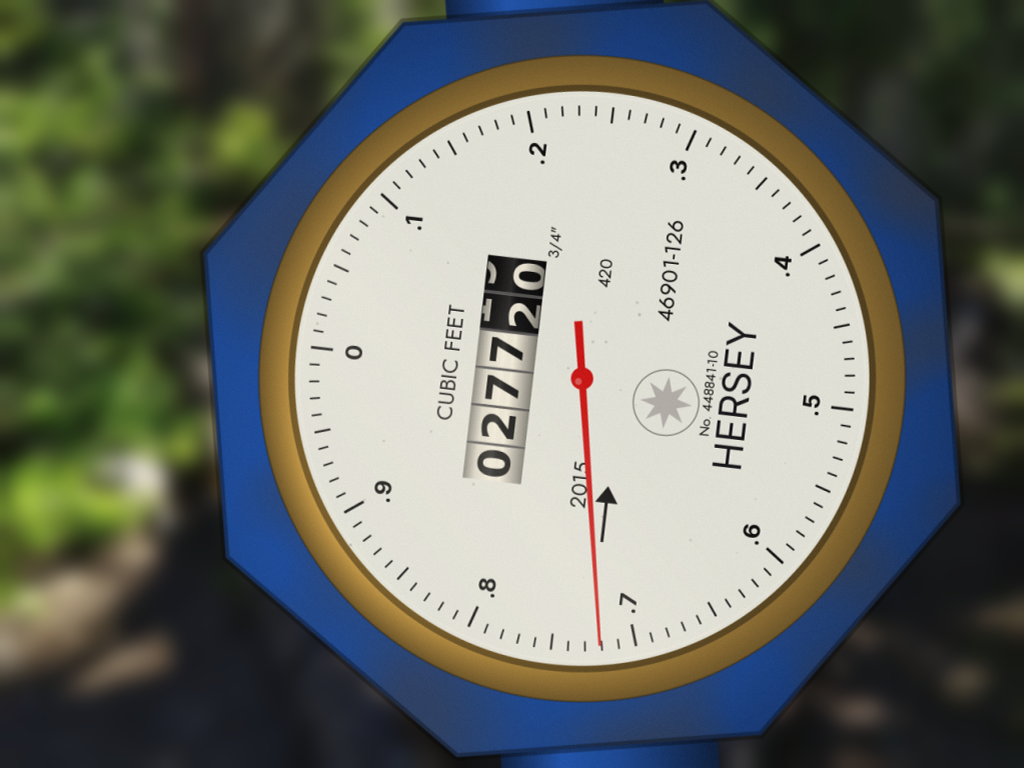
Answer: 27719.72ft³
